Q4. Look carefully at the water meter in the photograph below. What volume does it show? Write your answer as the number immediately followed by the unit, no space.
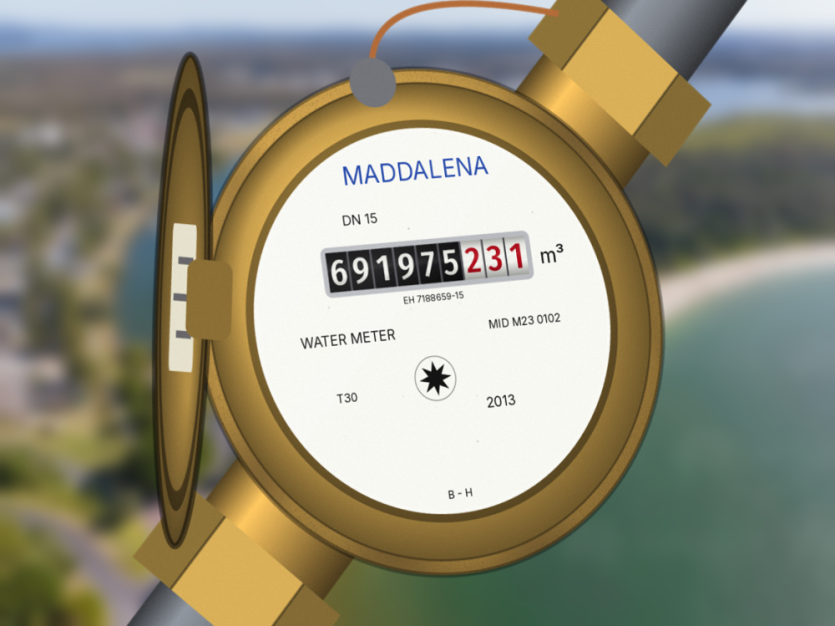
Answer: 691975.231m³
